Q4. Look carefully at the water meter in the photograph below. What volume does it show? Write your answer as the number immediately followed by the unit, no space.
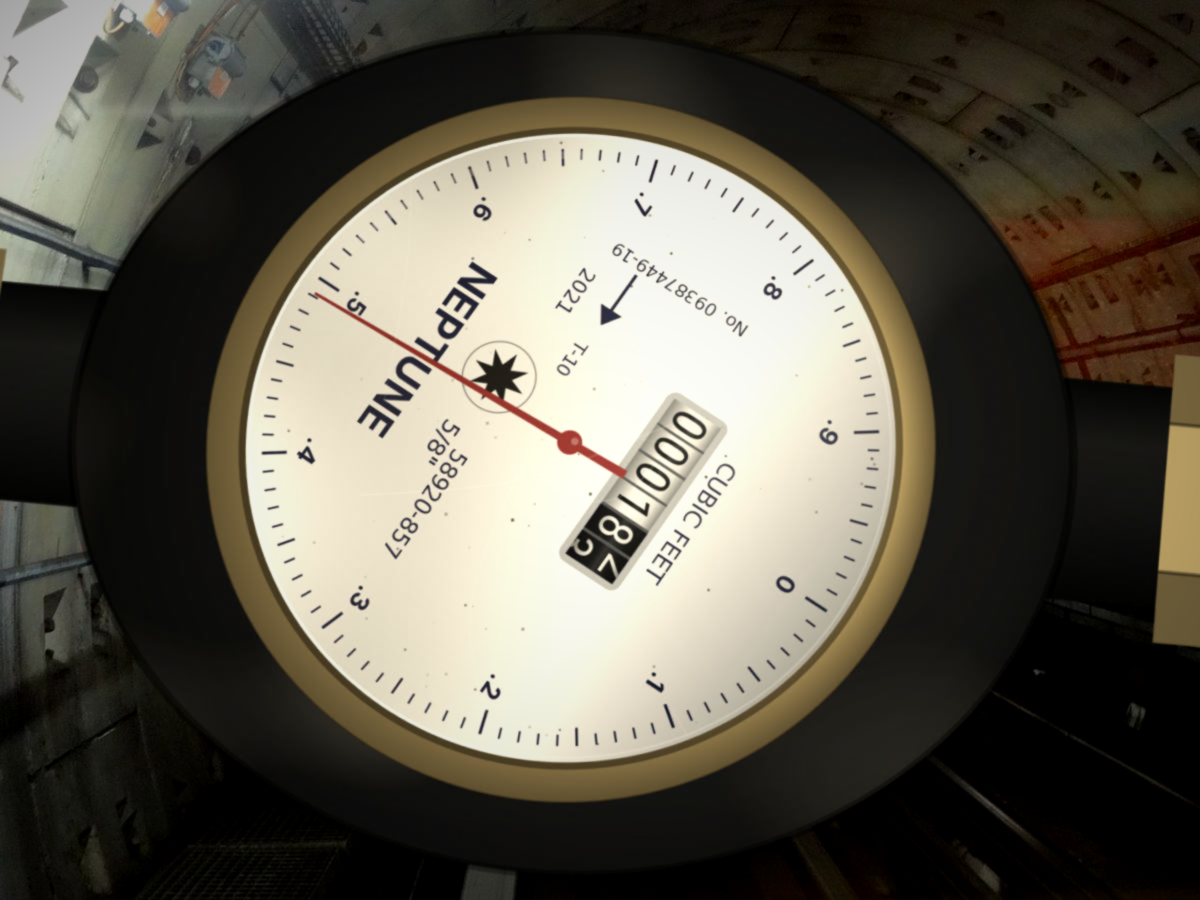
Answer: 182.49ft³
